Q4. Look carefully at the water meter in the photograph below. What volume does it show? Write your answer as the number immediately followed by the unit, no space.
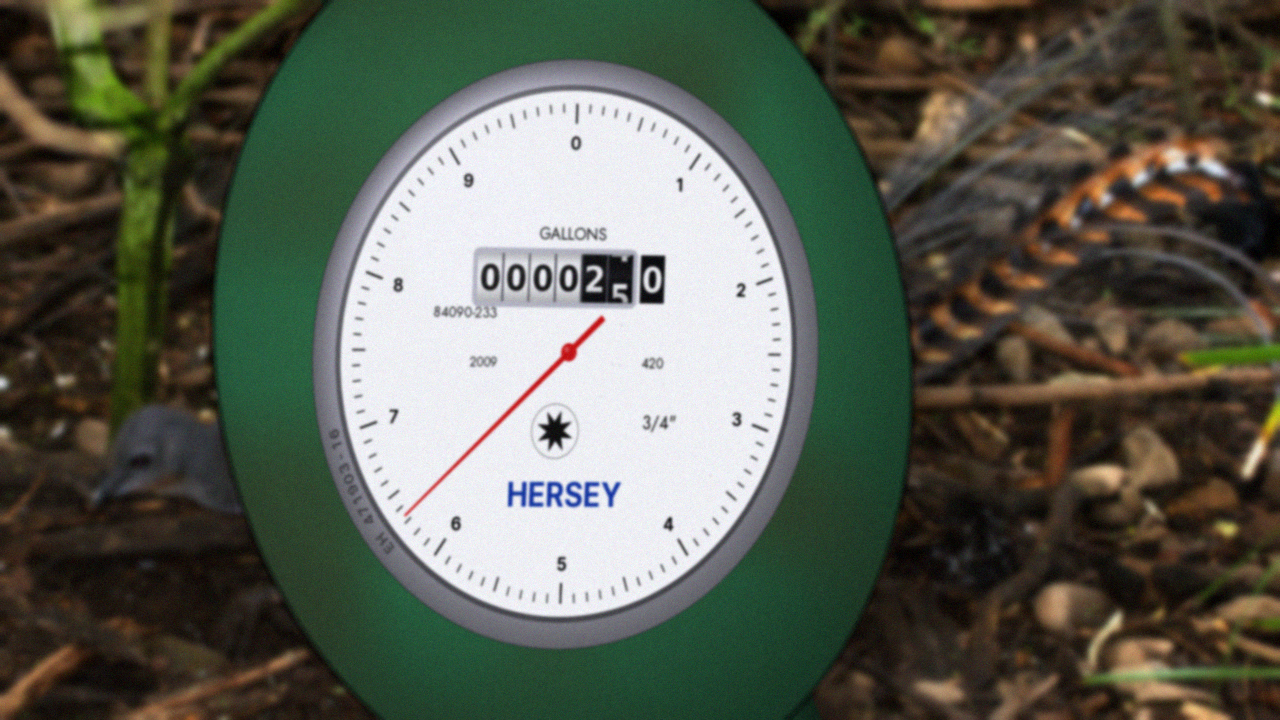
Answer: 246.3gal
